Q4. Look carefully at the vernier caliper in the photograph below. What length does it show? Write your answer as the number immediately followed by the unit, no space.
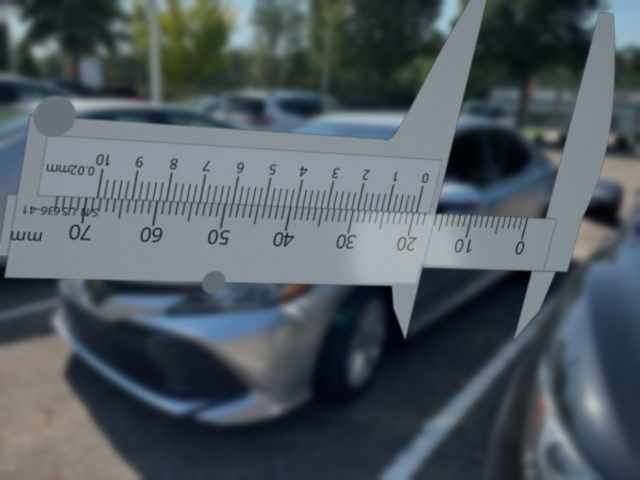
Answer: 19.5mm
